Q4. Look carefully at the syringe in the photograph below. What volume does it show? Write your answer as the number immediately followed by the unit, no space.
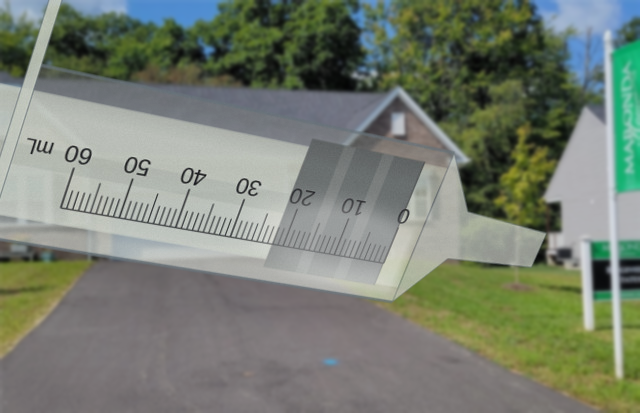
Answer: 0mL
